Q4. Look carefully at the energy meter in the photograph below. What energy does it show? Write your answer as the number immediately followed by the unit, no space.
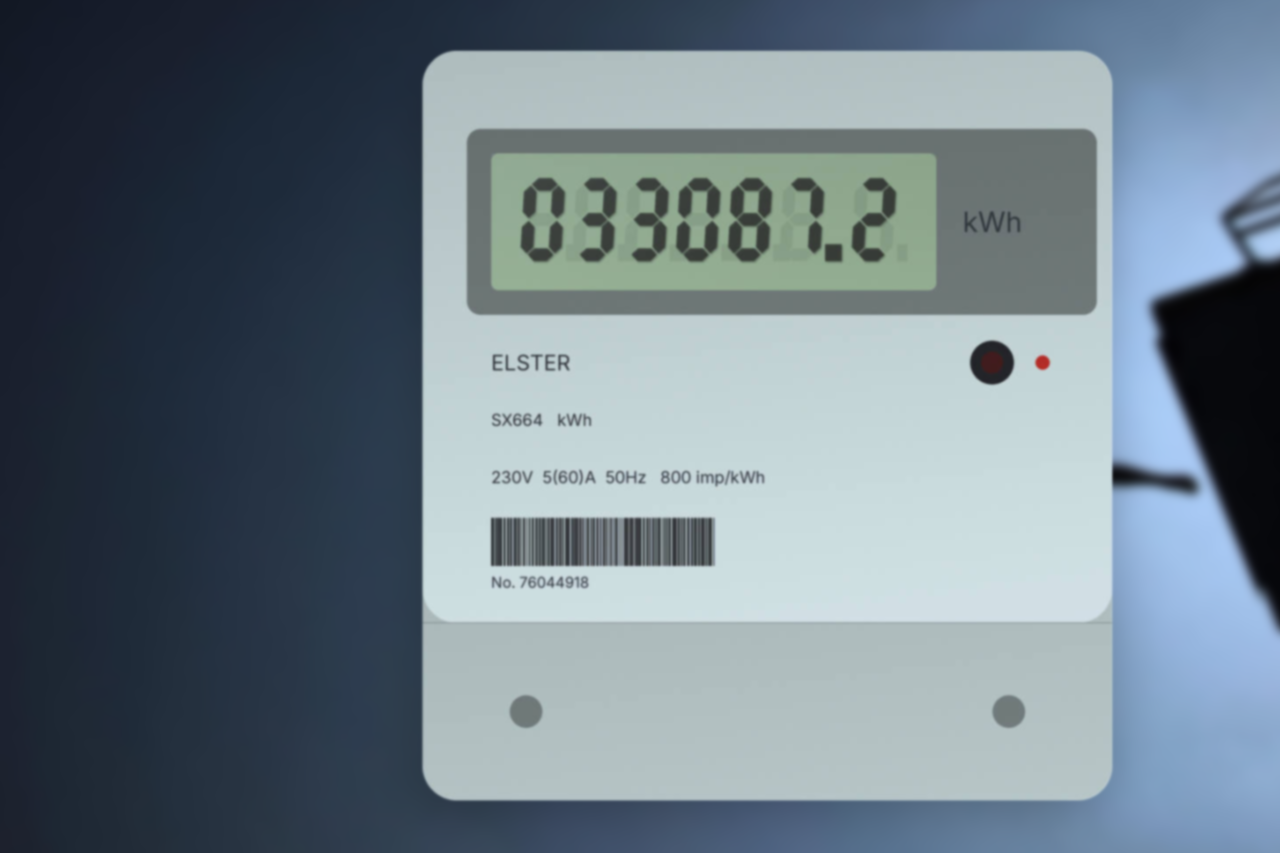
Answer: 33087.2kWh
